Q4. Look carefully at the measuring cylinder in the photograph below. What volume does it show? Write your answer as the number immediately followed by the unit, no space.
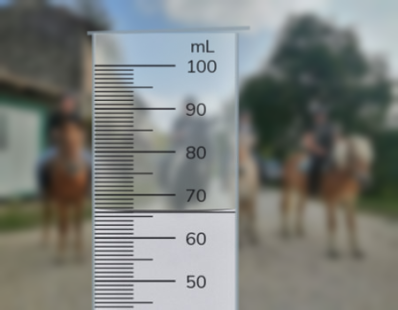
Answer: 66mL
